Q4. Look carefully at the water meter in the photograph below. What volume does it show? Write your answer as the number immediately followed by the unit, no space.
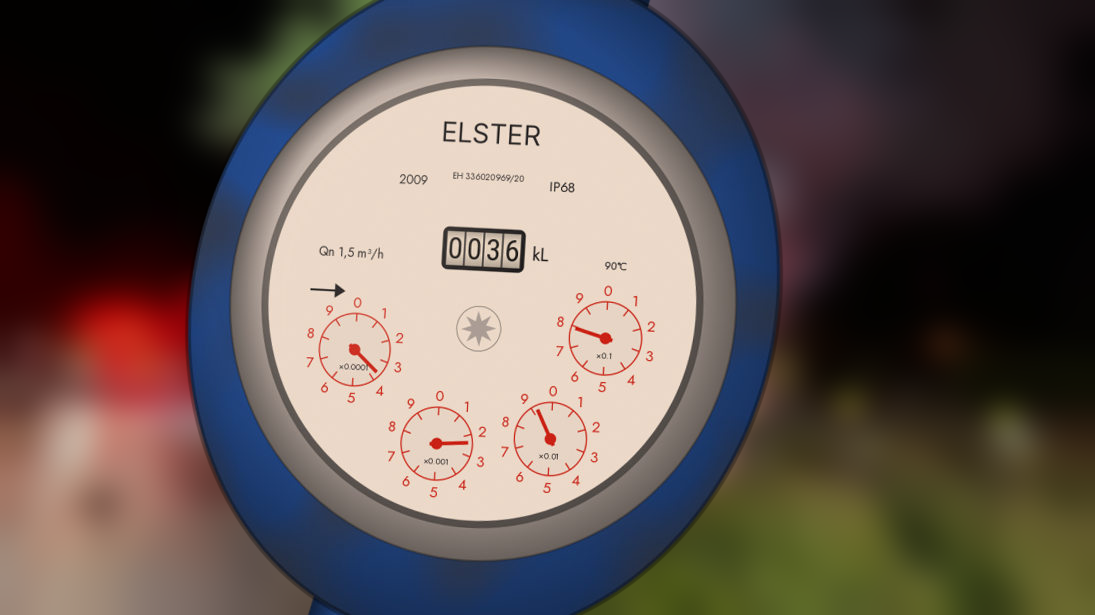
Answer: 36.7923kL
